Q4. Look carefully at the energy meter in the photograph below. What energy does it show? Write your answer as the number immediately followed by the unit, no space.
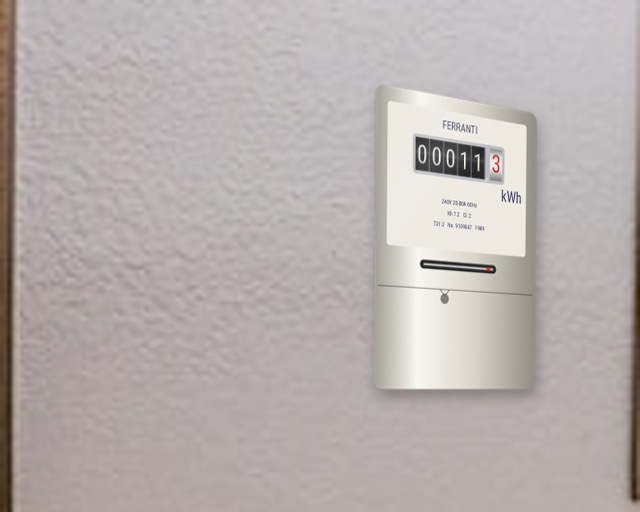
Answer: 11.3kWh
